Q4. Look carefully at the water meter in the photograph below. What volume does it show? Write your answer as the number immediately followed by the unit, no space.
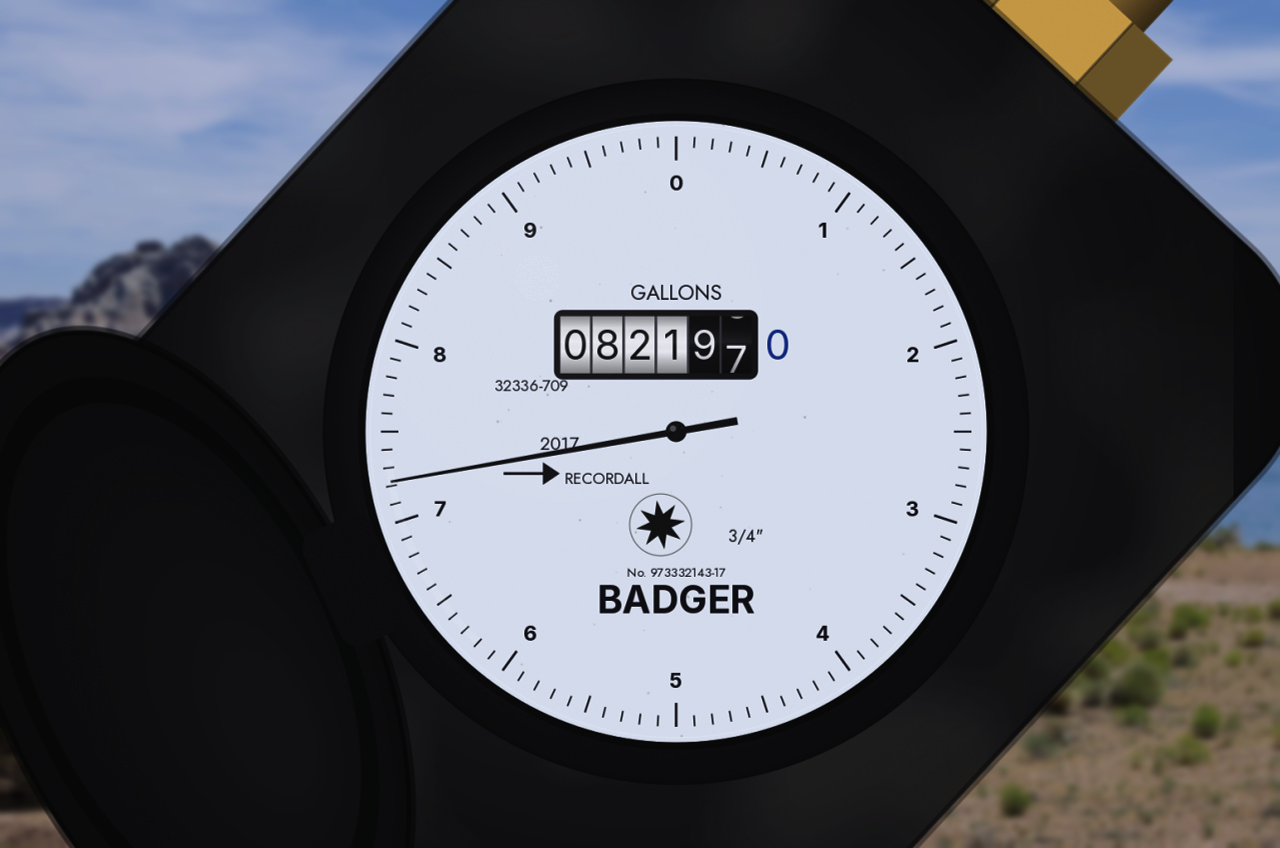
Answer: 821967.2gal
